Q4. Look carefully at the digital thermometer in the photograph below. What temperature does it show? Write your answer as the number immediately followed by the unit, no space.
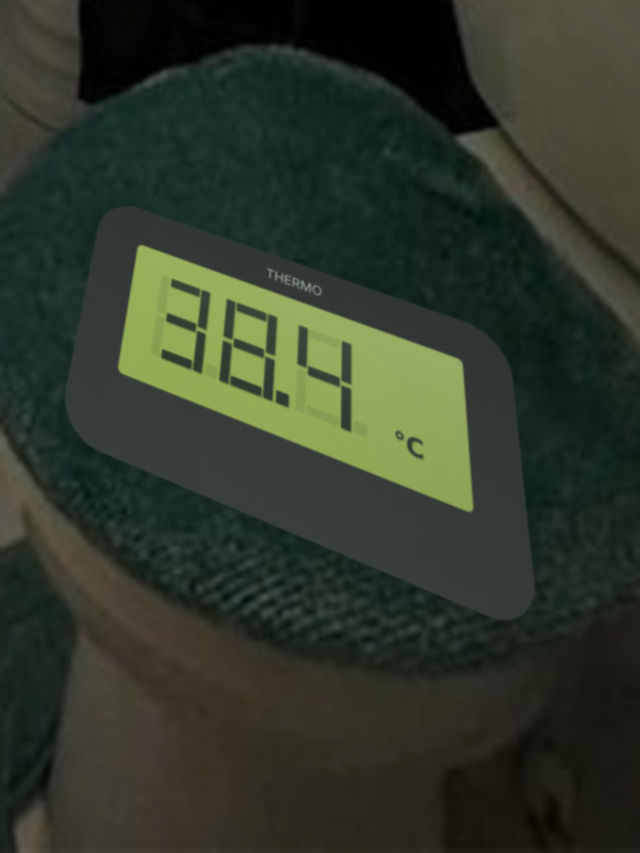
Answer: 38.4°C
